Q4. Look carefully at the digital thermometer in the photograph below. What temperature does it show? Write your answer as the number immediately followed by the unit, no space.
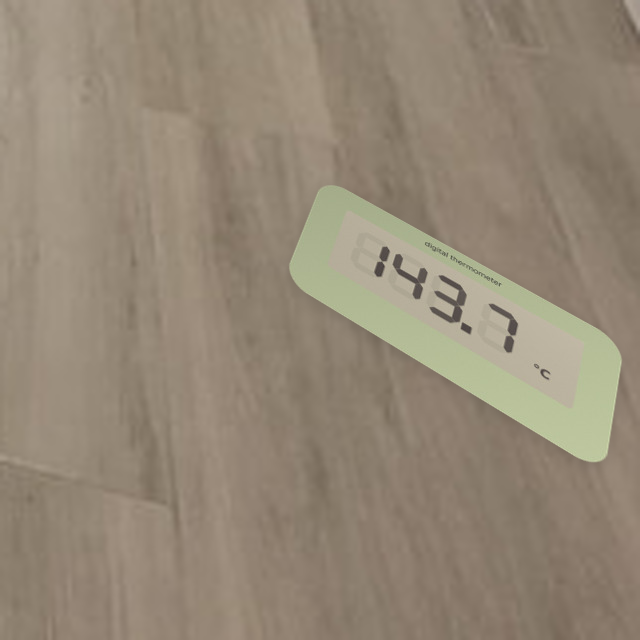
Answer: 143.7°C
